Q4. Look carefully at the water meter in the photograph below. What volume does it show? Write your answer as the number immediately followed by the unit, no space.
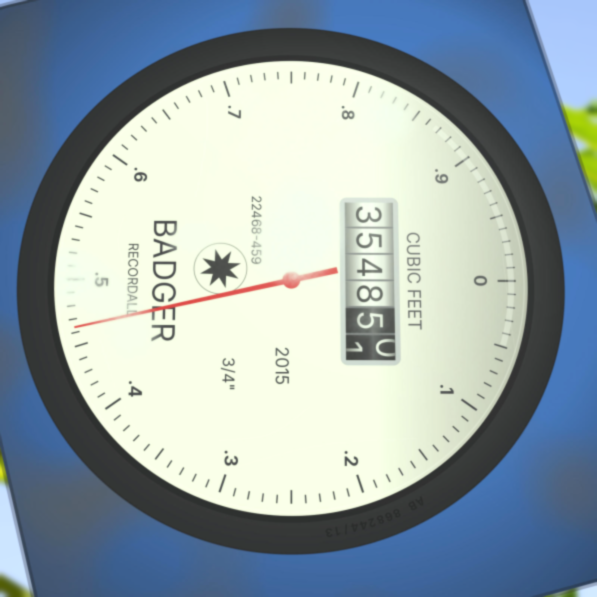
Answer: 354850.46ft³
